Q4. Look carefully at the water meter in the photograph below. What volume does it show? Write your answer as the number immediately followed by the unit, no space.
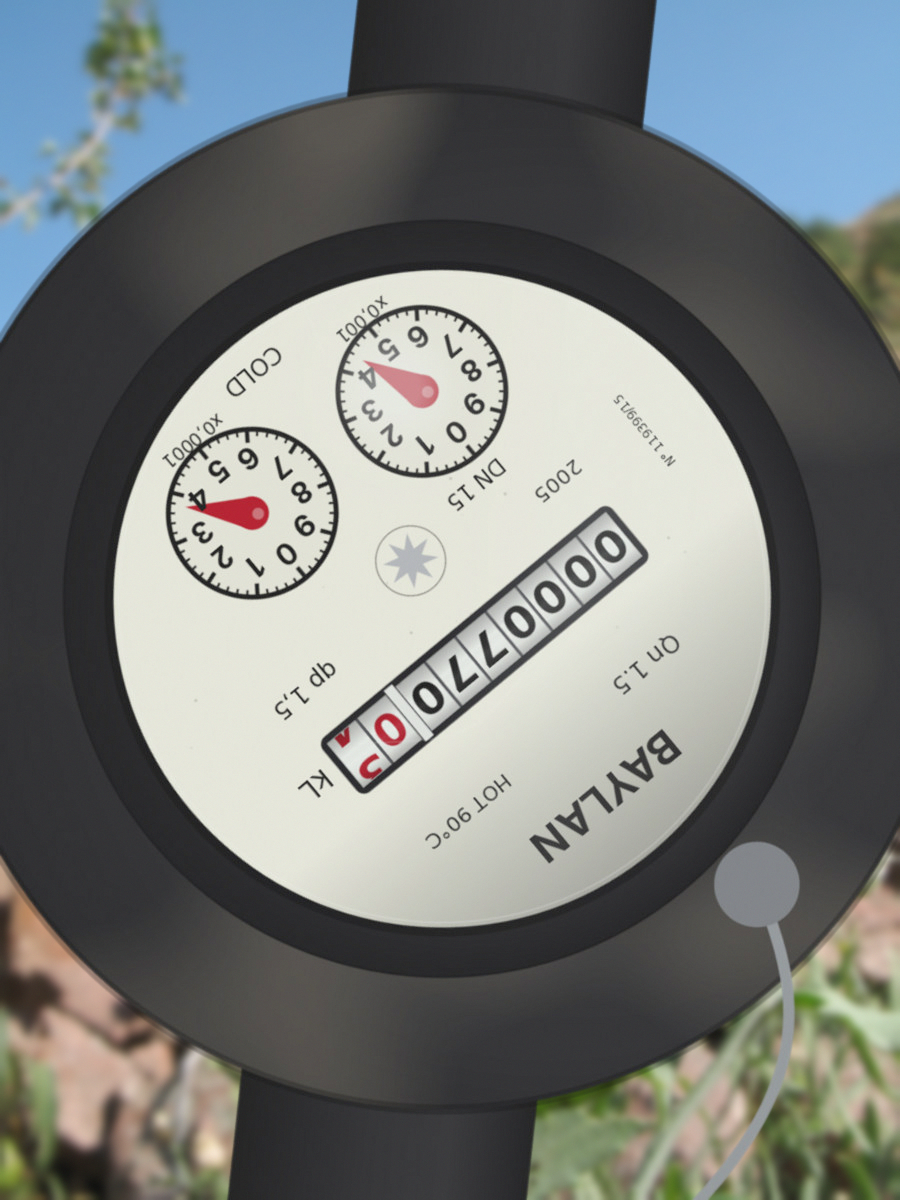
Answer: 770.0343kL
